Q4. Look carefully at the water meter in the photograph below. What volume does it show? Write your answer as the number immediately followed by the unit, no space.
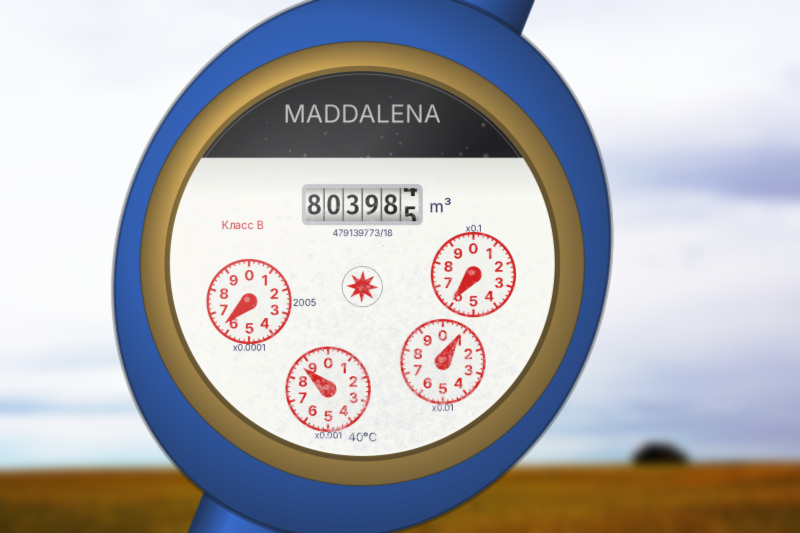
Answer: 803984.6086m³
